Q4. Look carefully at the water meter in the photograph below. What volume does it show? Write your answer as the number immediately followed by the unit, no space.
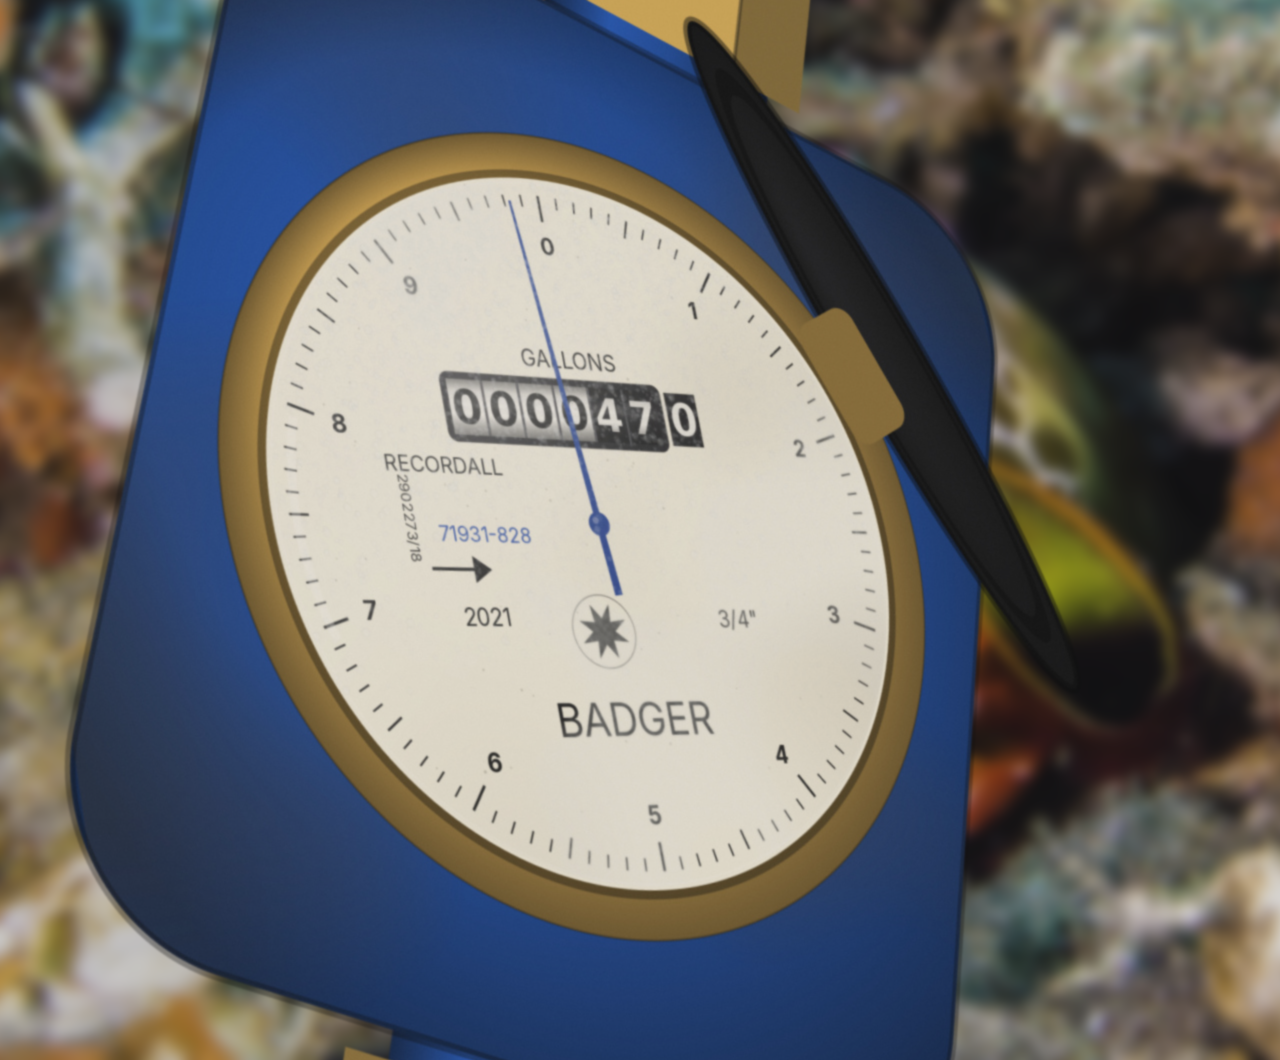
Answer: 469.8gal
